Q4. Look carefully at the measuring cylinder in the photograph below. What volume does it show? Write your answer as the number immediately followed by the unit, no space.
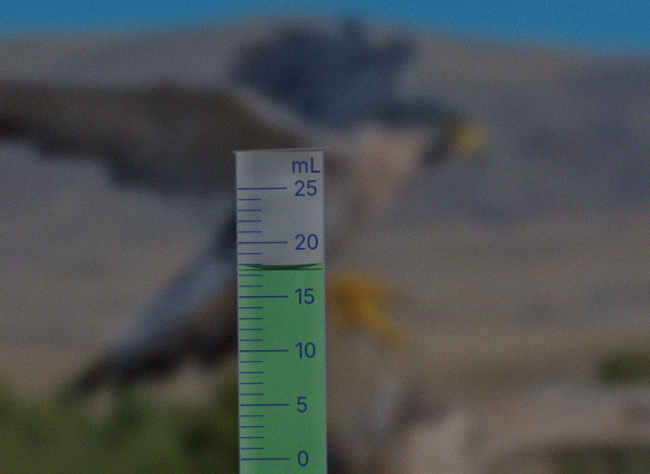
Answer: 17.5mL
